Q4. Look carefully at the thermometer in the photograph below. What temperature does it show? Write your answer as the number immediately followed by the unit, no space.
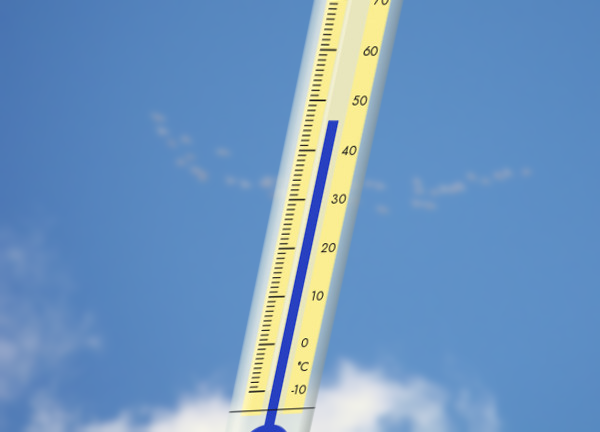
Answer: 46°C
